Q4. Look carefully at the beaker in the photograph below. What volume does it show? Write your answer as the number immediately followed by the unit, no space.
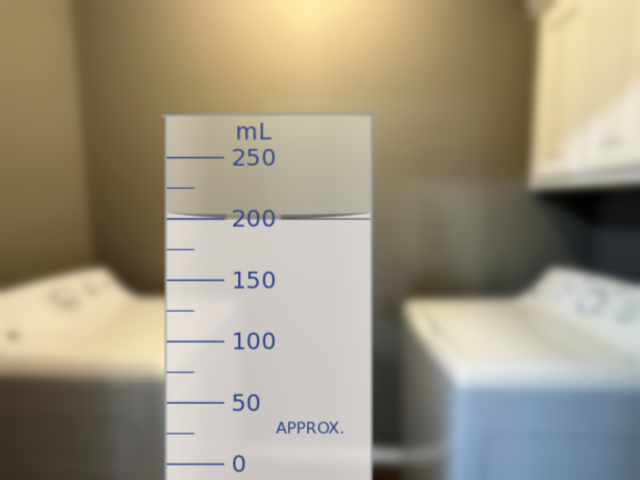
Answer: 200mL
